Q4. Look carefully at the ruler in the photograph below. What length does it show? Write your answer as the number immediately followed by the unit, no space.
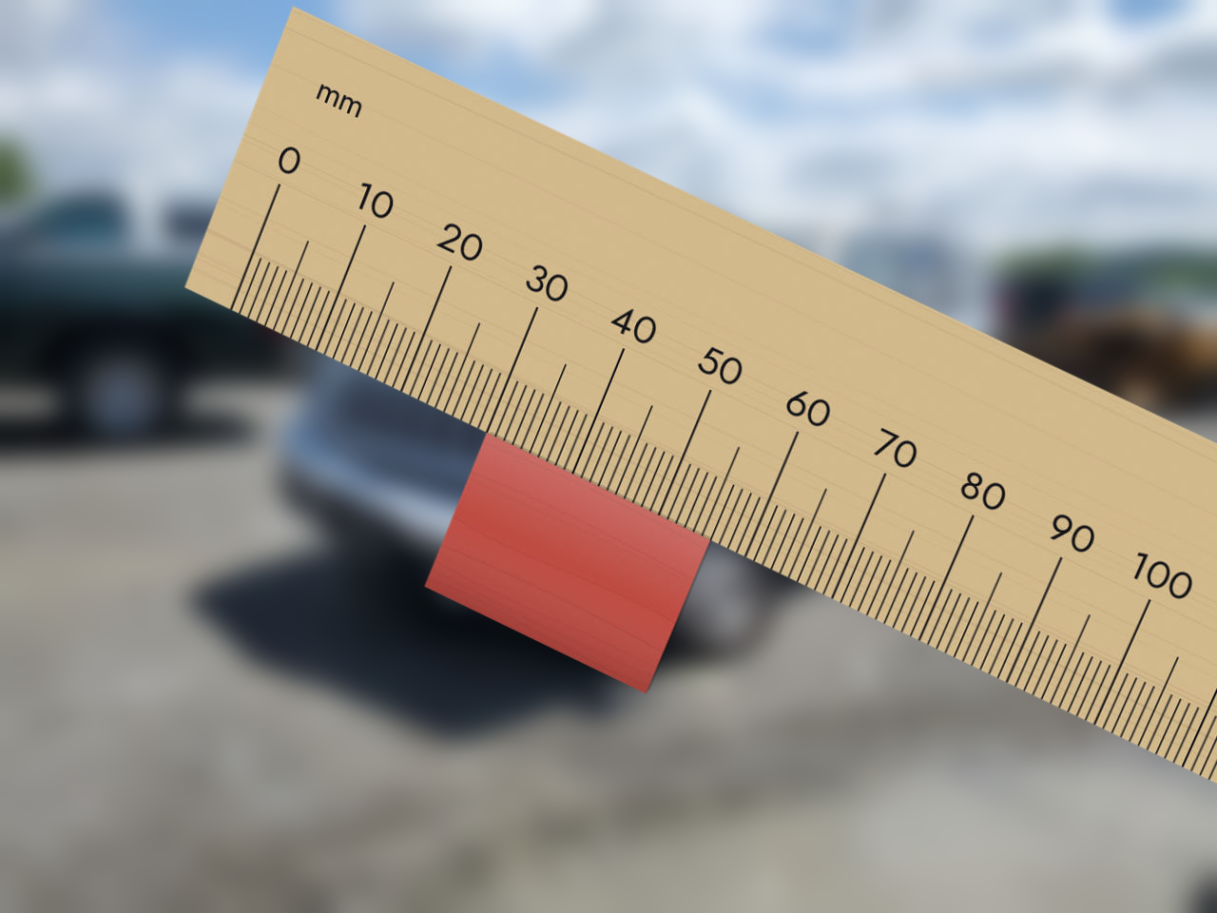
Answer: 26mm
